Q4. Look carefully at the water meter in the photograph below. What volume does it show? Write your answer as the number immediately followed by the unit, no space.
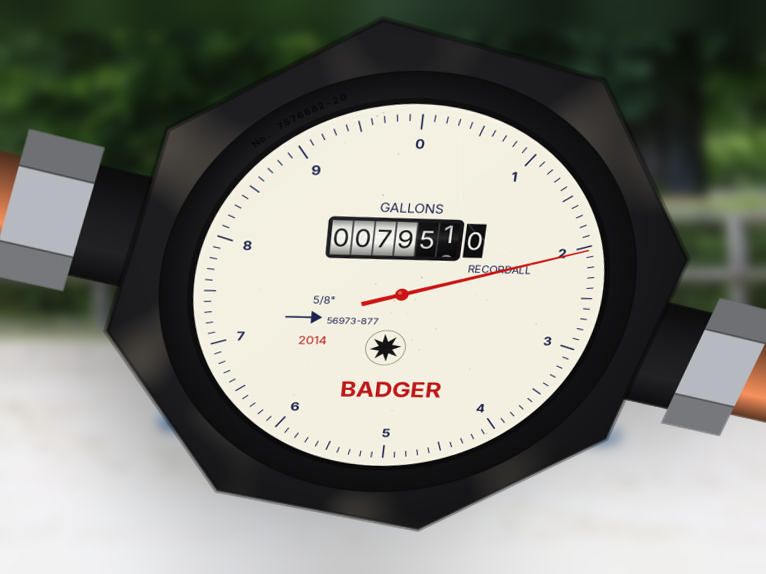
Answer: 79512.0gal
